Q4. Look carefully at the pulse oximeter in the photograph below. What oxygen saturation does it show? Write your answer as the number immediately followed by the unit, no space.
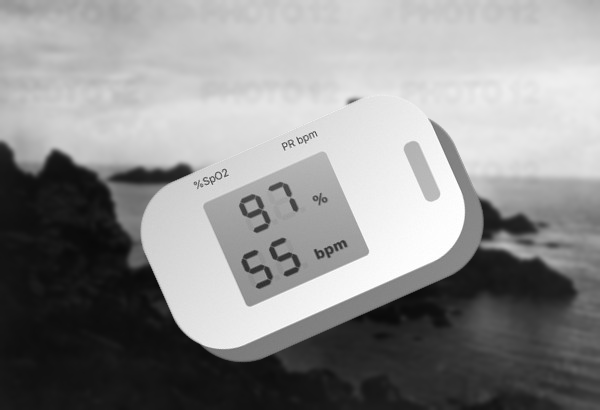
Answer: 97%
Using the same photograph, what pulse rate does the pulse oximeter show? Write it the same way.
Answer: 55bpm
